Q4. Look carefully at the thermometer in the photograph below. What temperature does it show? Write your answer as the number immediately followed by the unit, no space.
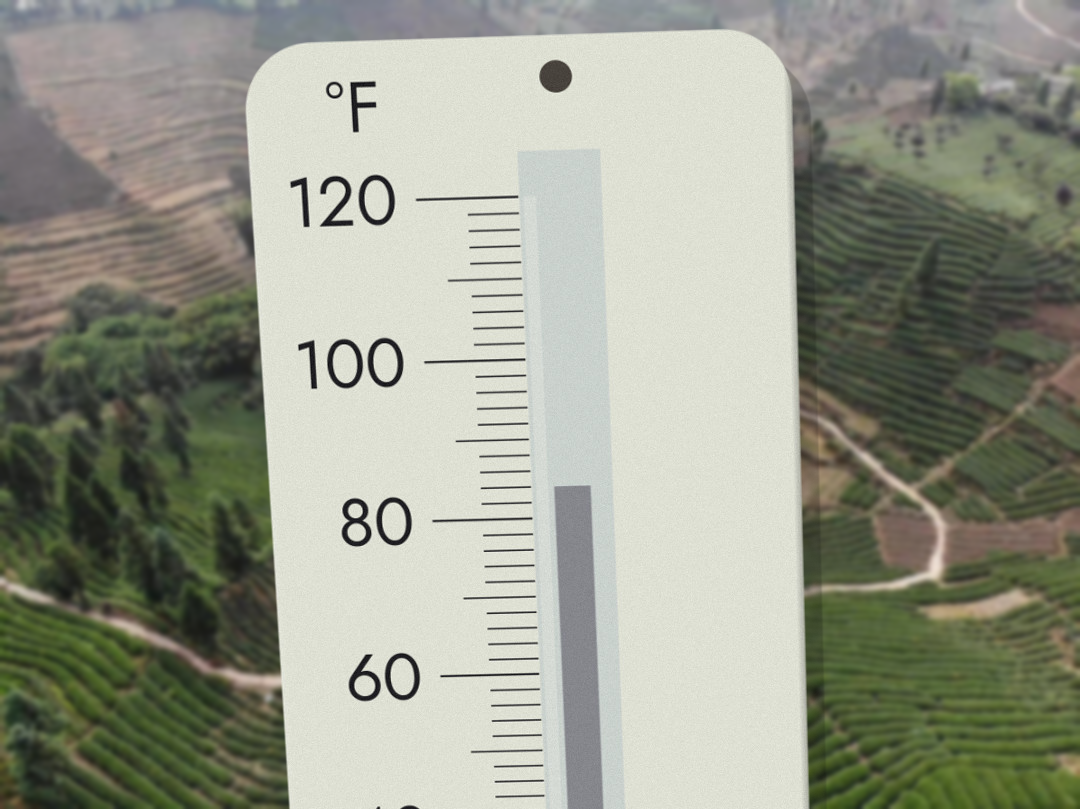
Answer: 84°F
